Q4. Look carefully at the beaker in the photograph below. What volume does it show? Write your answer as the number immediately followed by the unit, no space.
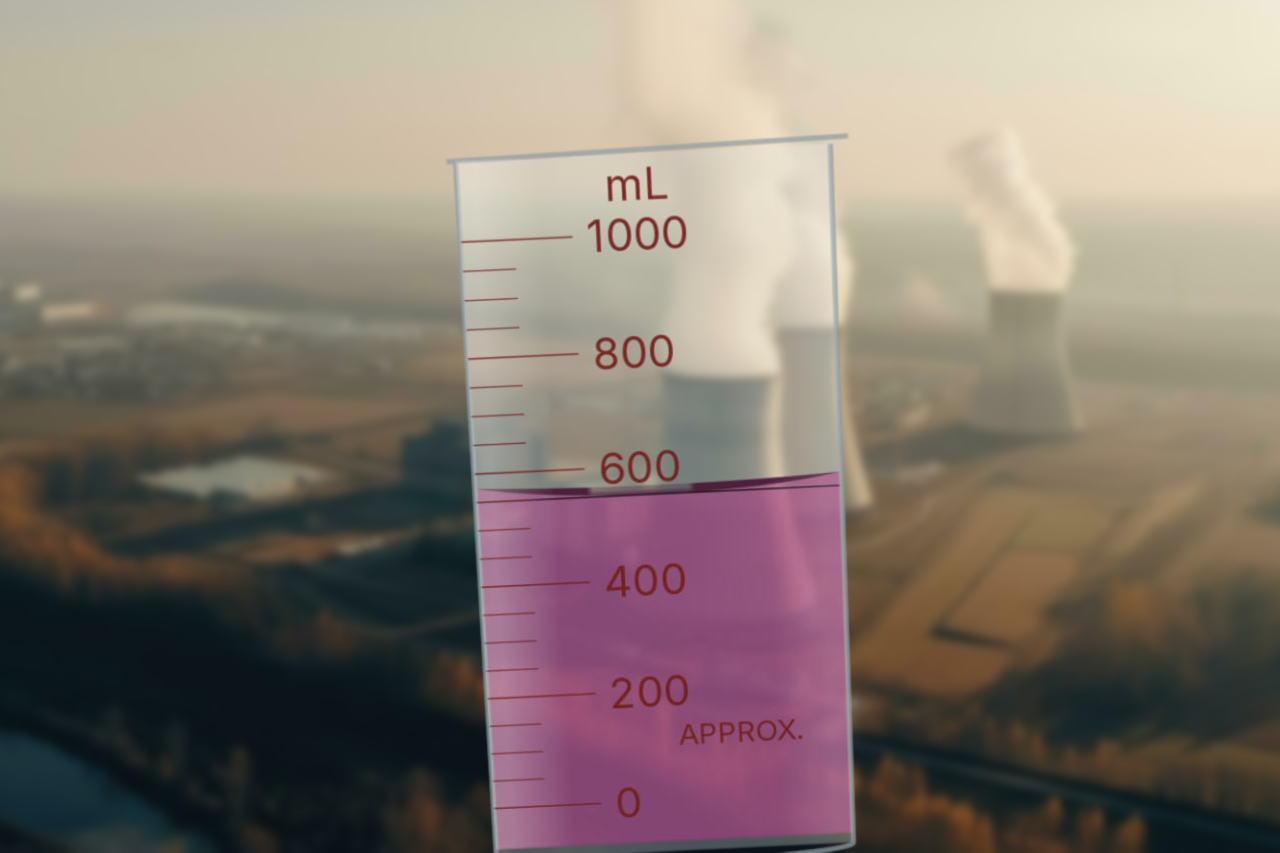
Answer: 550mL
